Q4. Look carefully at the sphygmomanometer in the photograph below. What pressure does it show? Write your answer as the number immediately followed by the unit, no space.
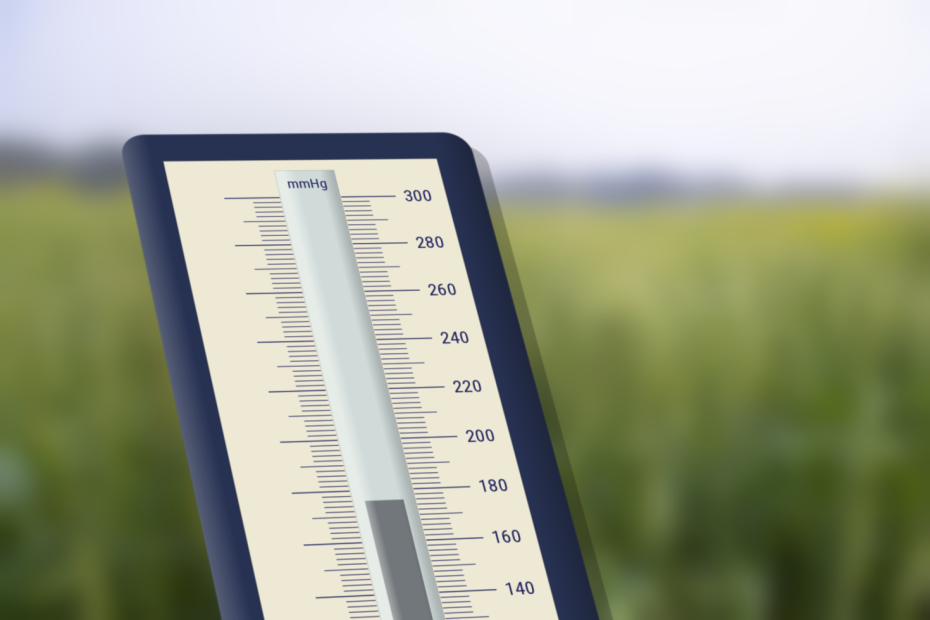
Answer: 176mmHg
